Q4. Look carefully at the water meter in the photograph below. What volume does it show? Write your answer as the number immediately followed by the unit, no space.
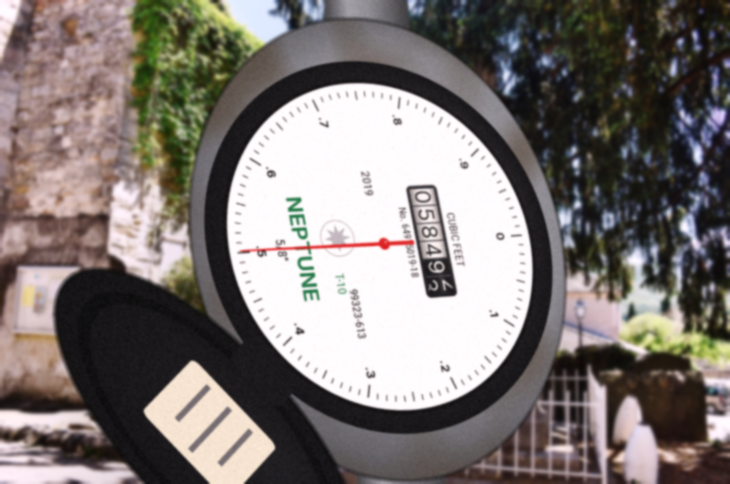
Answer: 58492.50ft³
